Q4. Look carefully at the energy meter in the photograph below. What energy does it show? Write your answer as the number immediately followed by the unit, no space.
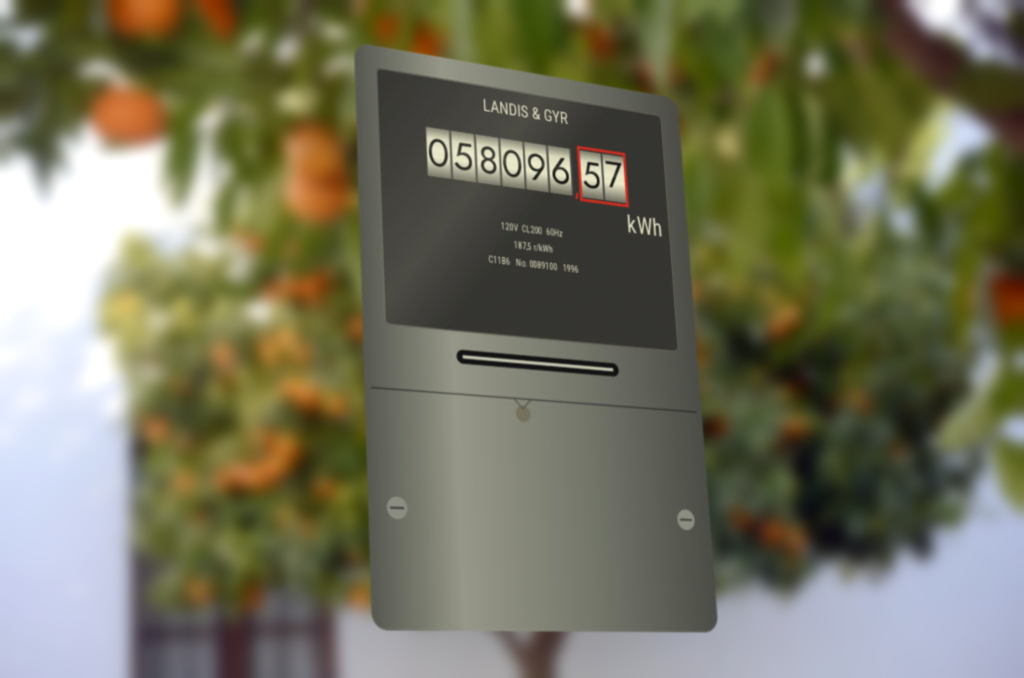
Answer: 58096.57kWh
